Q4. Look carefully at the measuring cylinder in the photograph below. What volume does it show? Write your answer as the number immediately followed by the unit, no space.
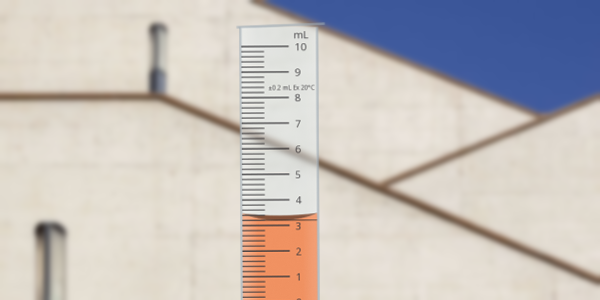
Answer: 3.2mL
